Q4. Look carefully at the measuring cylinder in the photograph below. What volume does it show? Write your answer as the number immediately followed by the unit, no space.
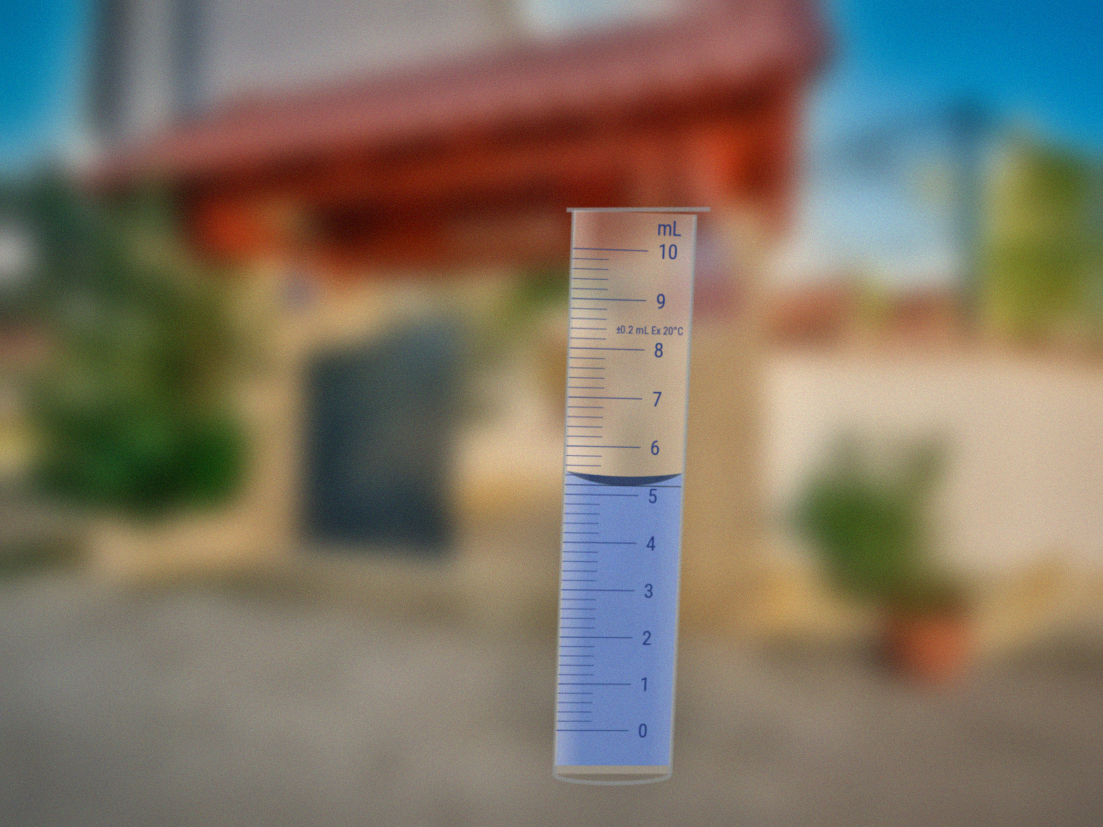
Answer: 5.2mL
